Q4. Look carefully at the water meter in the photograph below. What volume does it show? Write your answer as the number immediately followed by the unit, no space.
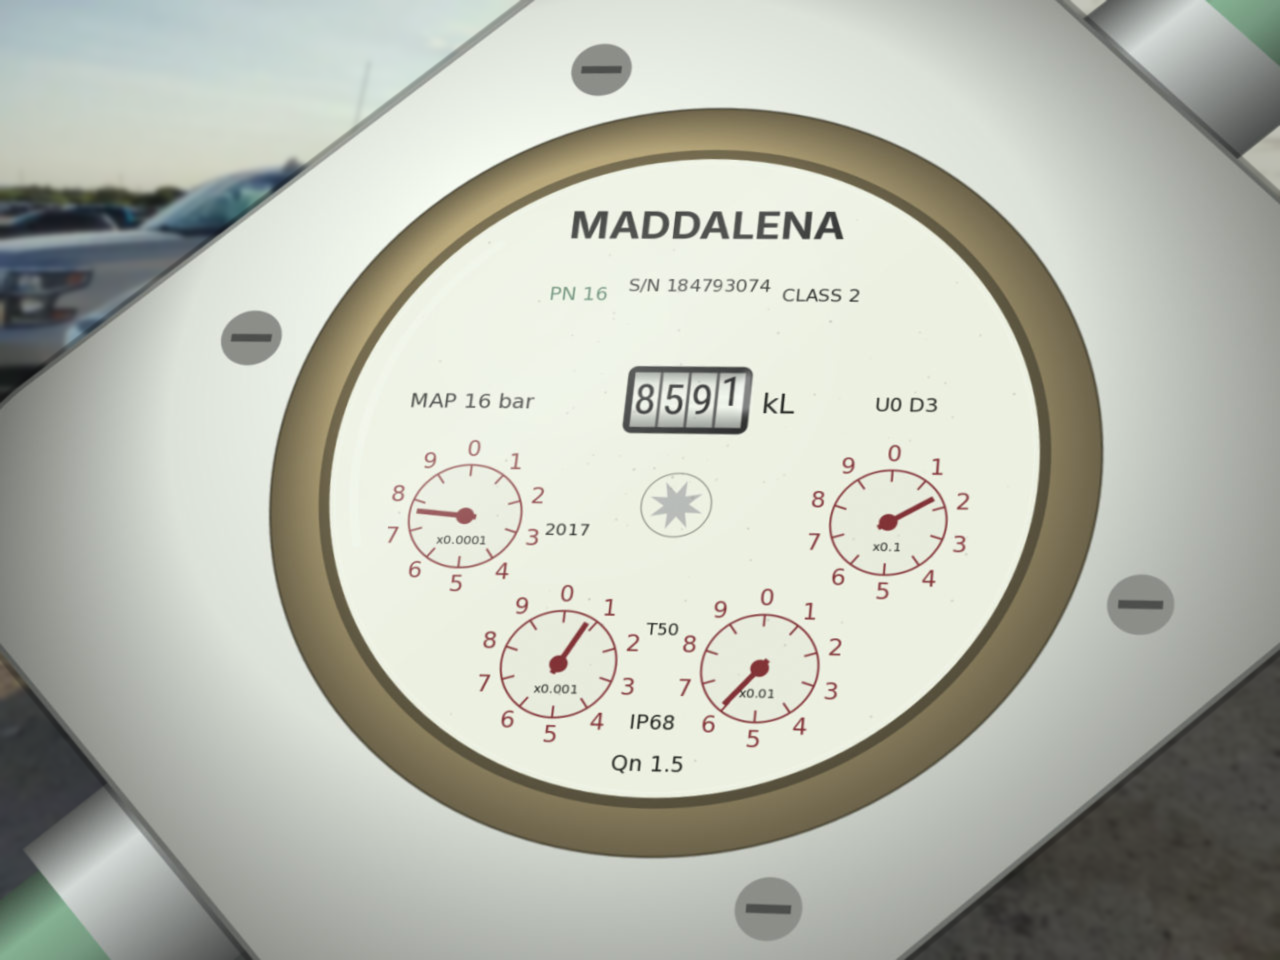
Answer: 8591.1607kL
